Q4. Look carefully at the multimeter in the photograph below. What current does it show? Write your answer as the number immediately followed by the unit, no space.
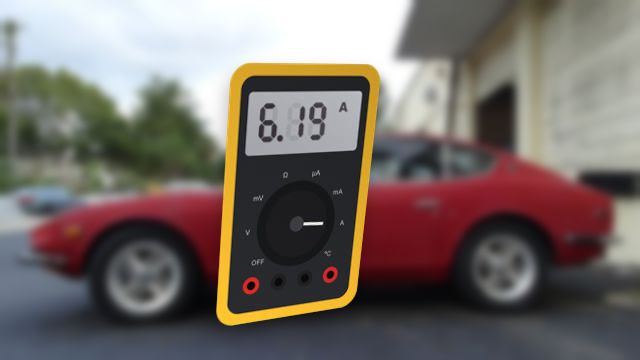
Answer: 6.19A
